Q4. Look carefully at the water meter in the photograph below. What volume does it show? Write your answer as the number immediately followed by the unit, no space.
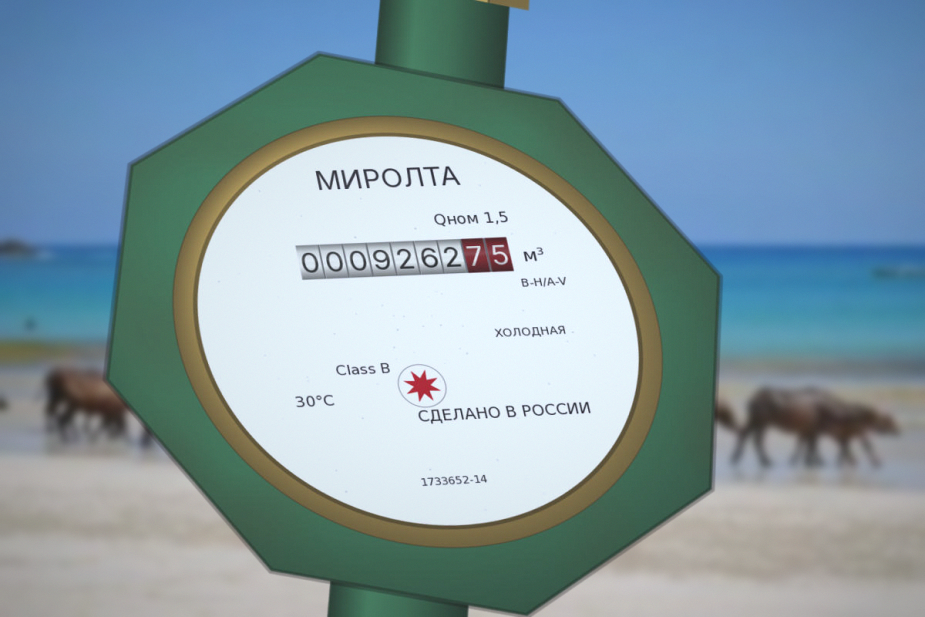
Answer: 9262.75m³
